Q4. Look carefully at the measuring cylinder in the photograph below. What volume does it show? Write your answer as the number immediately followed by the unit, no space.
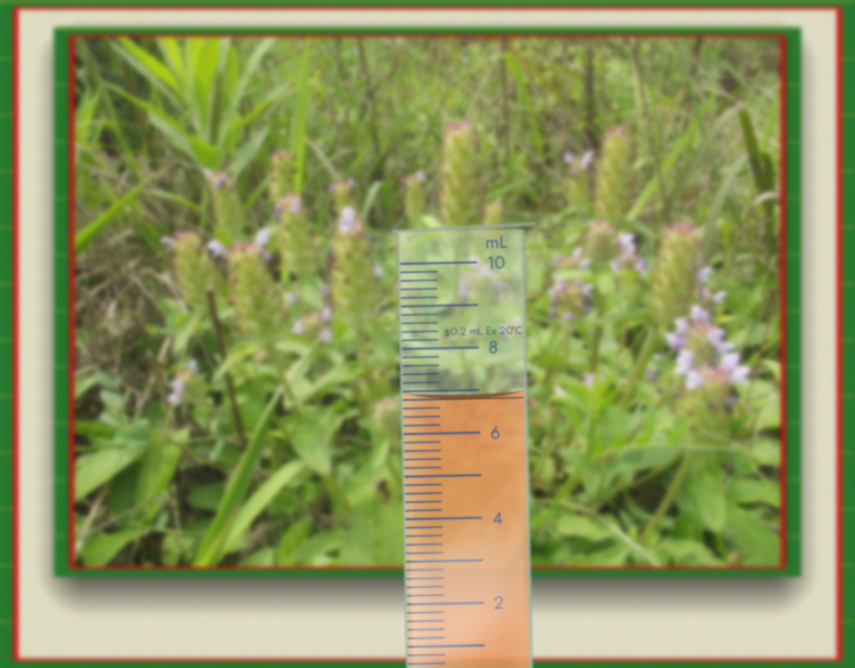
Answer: 6.8mL
